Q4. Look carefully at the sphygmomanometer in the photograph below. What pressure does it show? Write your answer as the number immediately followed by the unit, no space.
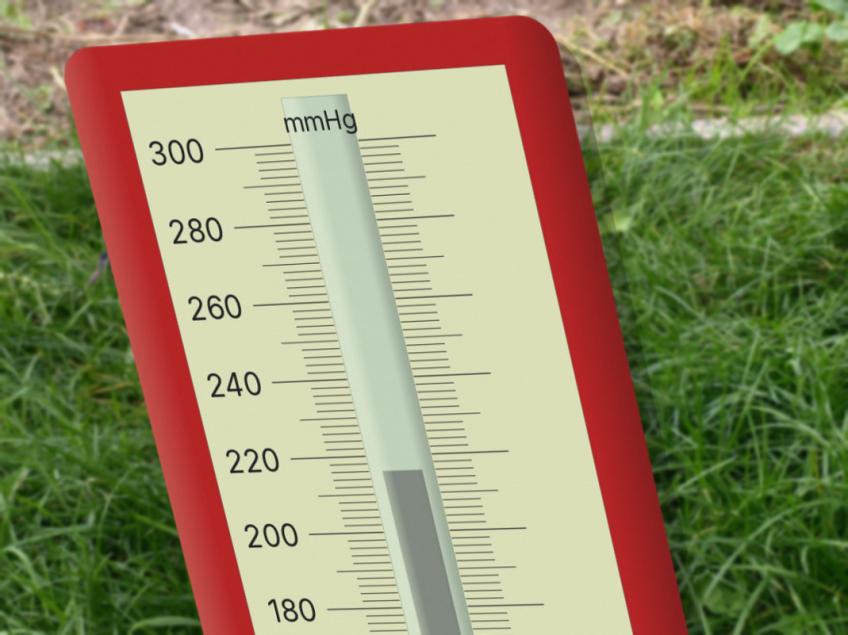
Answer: 216mmHg
